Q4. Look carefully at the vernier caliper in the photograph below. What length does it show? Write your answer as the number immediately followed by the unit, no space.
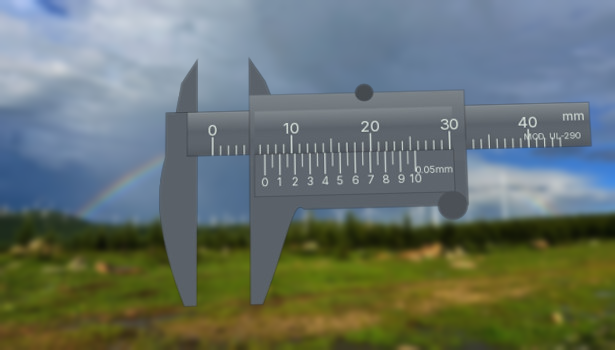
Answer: 6.6mm
